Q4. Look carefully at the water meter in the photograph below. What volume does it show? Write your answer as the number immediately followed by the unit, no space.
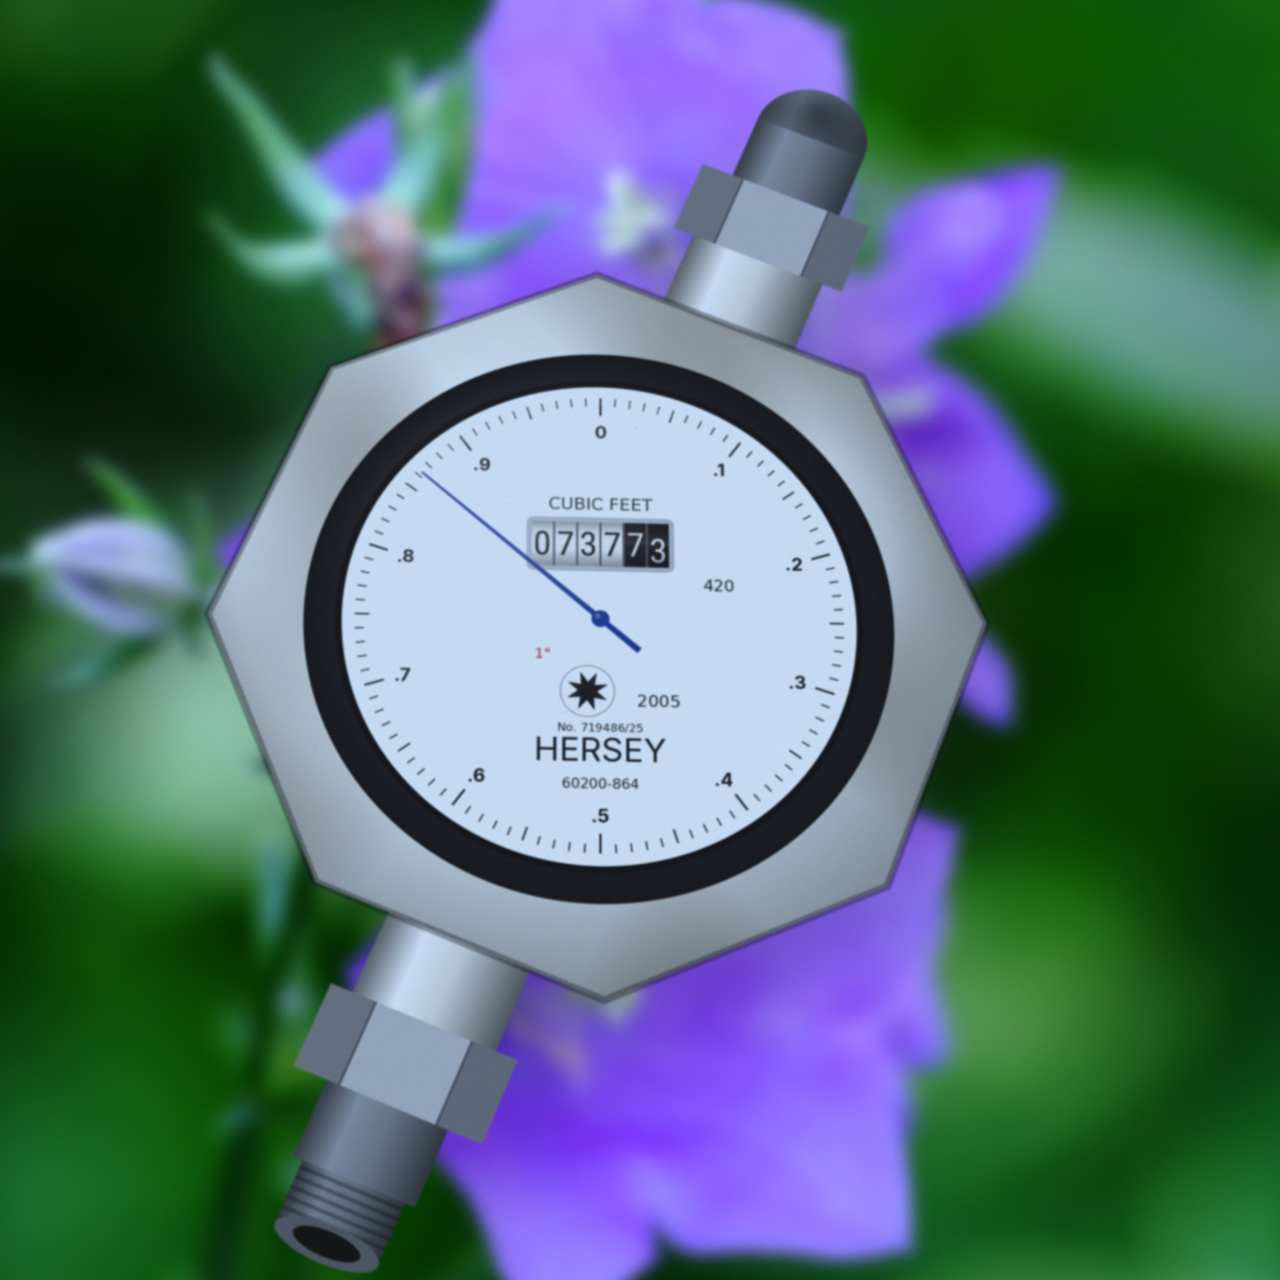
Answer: 73772.86ft³
